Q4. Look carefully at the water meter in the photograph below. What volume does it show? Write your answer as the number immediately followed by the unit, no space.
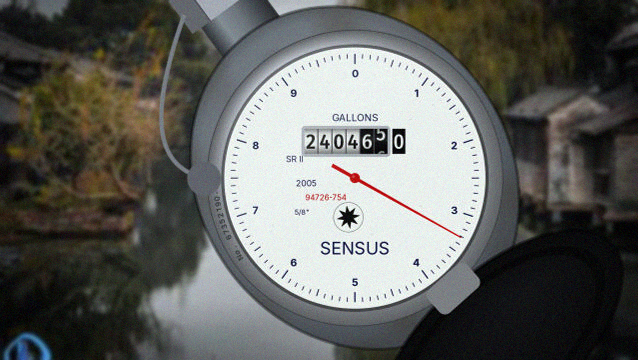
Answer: 2404653.3gal
